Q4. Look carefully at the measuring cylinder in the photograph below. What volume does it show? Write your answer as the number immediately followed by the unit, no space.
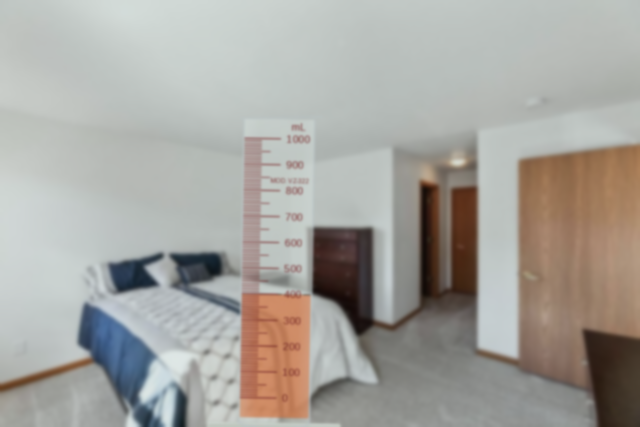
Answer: 400mL
